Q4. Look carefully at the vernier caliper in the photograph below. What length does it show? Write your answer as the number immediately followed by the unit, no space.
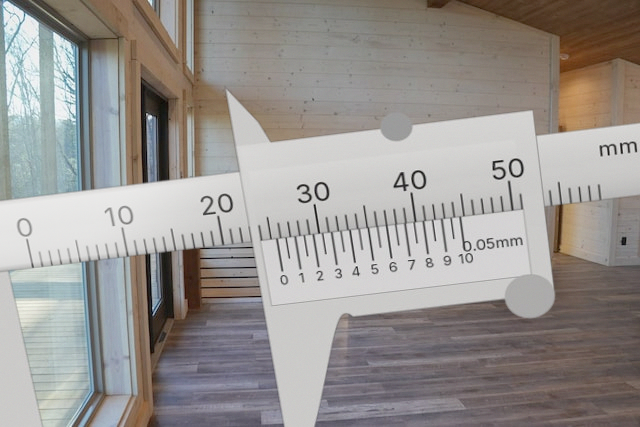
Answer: 25.6mm
